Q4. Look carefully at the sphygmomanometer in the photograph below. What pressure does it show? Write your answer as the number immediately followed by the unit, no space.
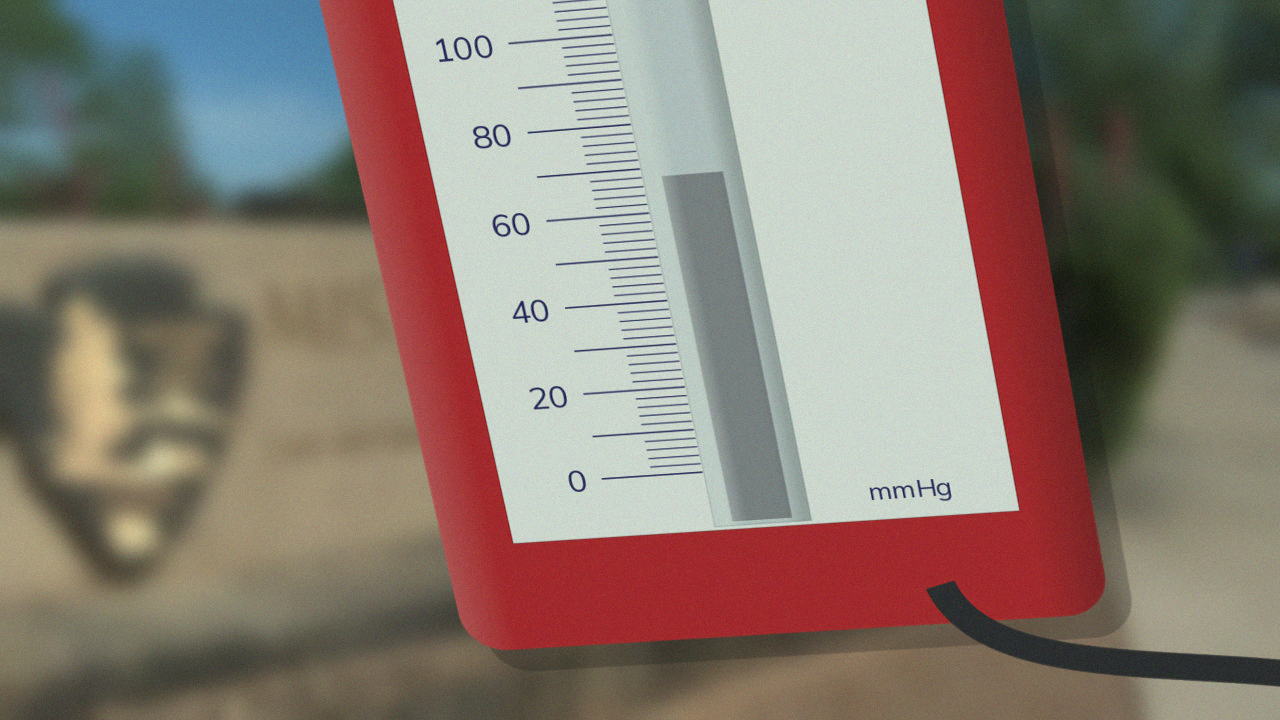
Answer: 68mmHg
